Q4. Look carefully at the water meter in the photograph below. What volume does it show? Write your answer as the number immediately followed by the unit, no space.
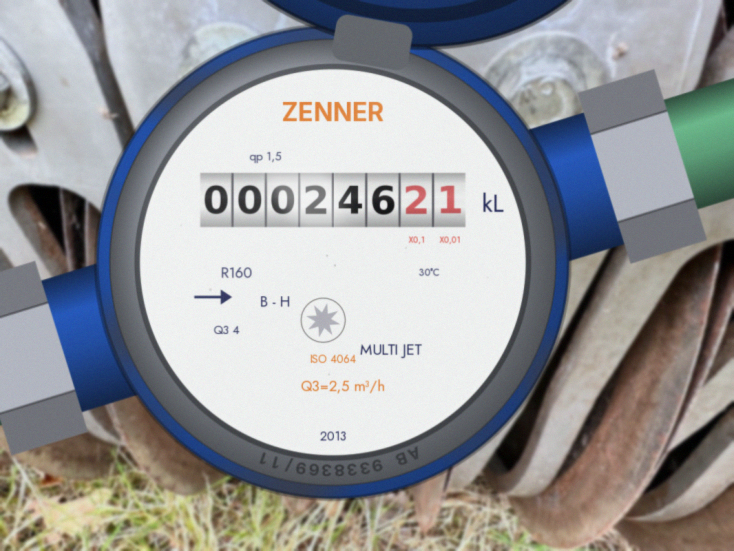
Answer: 246.21kL
